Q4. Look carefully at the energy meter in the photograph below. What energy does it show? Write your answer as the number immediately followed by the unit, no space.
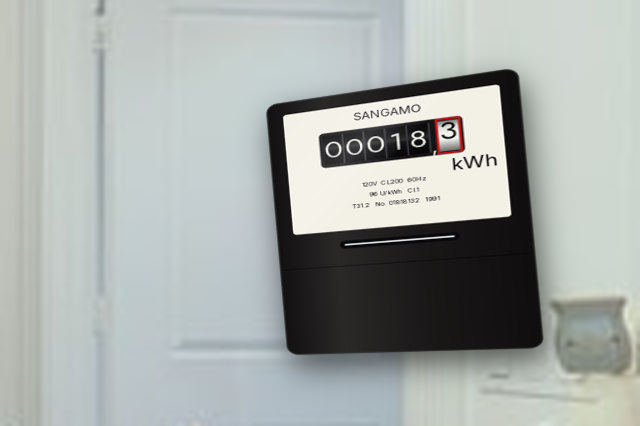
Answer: 18.3kWh
